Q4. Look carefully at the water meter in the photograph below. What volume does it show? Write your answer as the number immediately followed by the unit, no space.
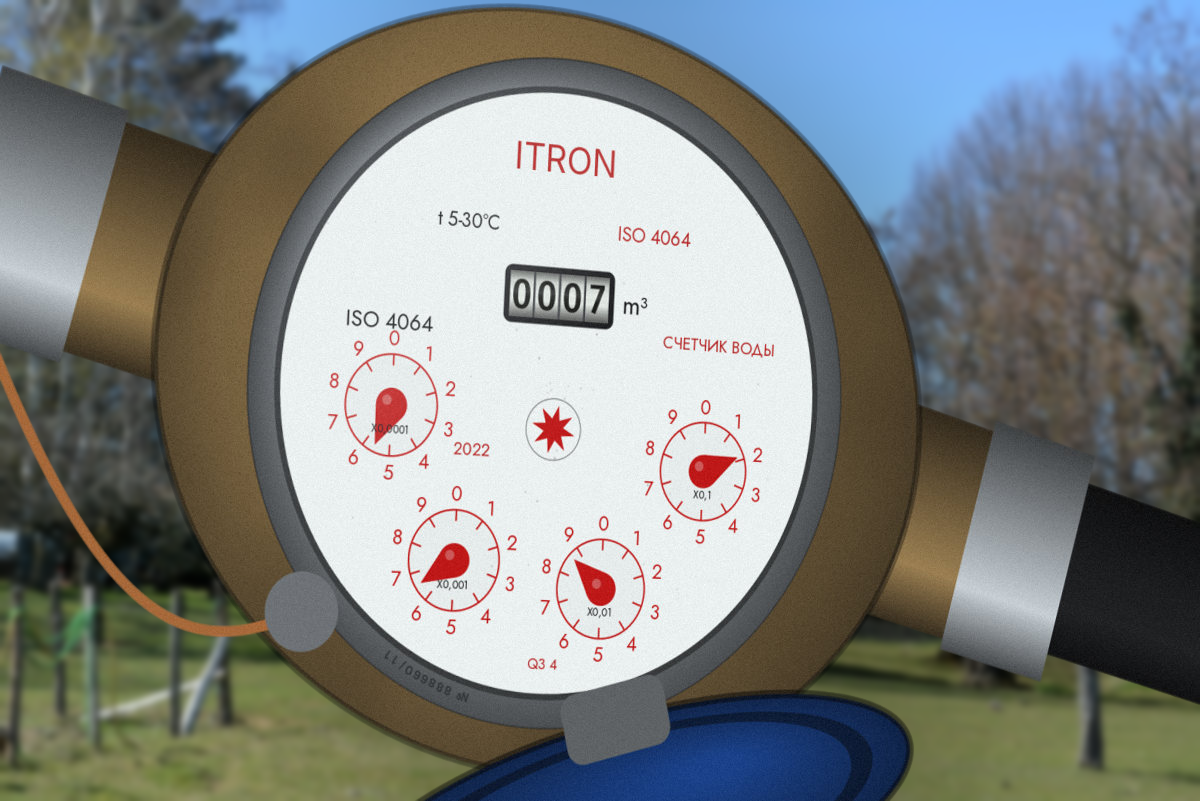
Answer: 7.1865m³
